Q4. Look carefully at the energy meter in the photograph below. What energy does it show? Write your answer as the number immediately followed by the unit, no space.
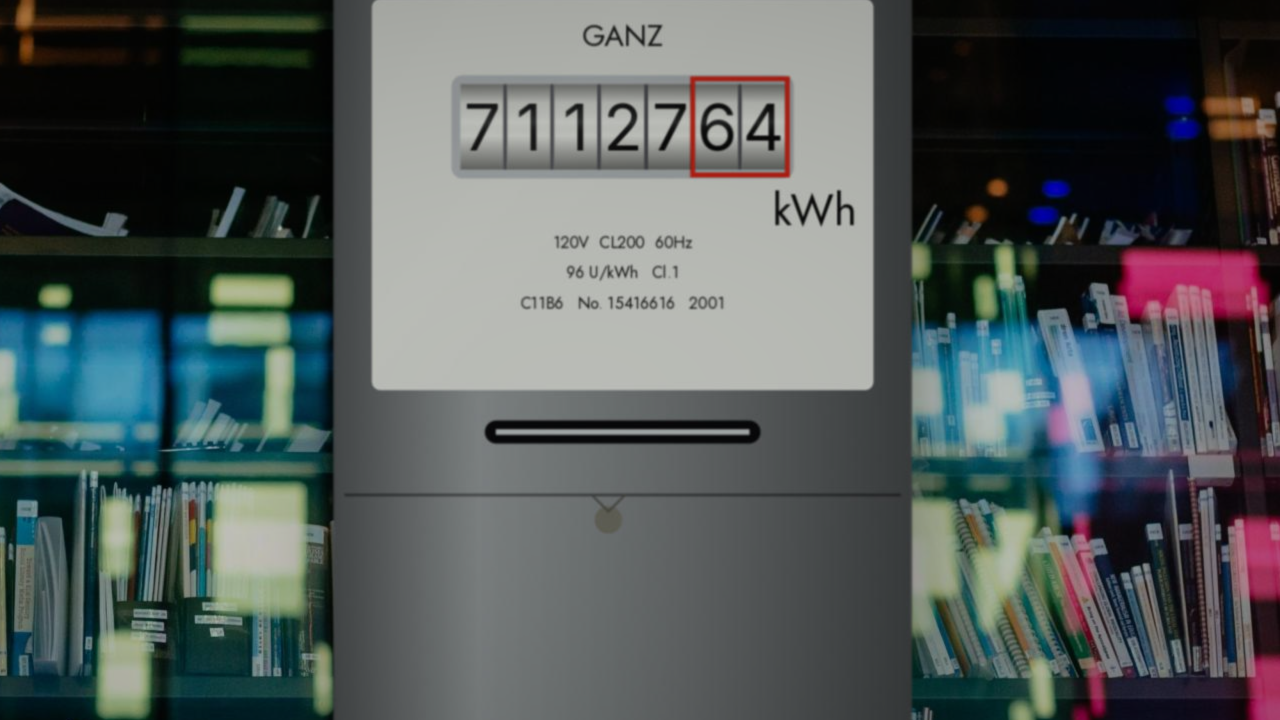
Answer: 71127.64kWh
